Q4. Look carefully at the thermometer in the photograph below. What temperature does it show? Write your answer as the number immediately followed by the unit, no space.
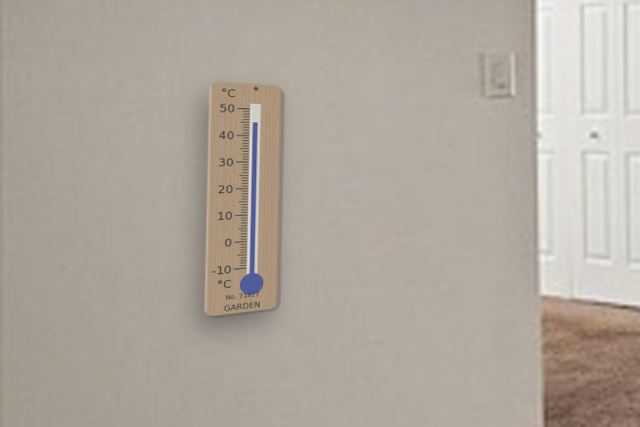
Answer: 45°C
